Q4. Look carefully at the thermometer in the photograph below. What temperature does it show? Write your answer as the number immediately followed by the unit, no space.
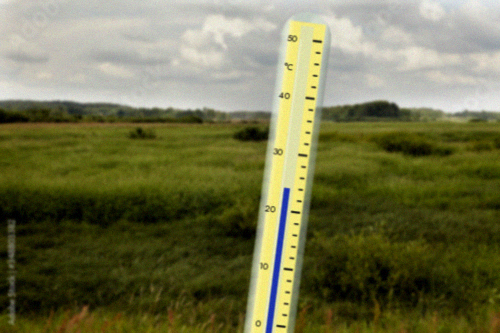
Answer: 24°C
